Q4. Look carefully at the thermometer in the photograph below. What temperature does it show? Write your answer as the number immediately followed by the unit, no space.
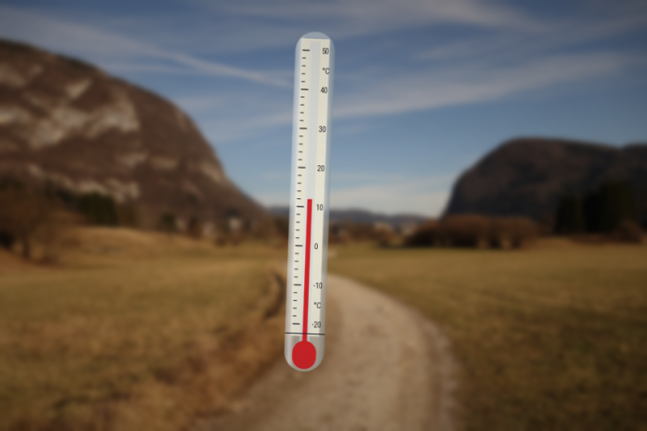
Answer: 12°C
